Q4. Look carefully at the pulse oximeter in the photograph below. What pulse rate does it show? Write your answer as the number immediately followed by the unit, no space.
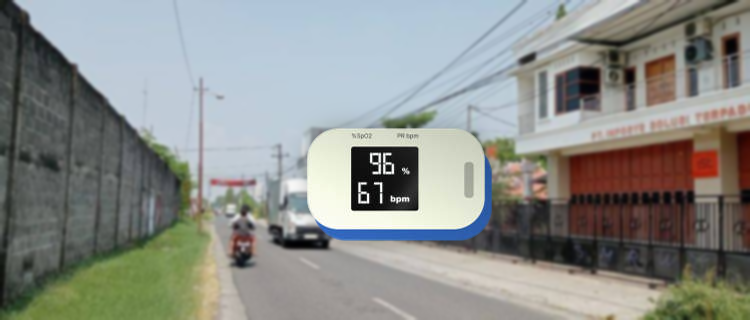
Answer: 67bpm
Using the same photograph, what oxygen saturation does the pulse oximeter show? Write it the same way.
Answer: 96%
